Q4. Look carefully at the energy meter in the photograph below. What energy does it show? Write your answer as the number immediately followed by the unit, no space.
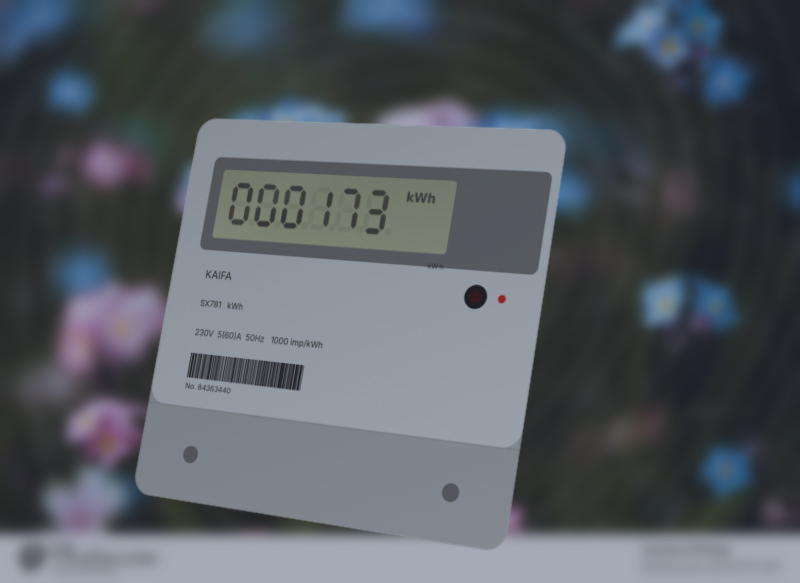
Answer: 173kWh
